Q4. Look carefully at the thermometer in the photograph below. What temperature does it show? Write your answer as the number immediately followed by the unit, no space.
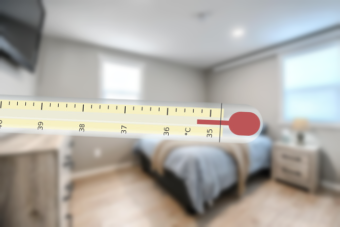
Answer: 35.3°C
